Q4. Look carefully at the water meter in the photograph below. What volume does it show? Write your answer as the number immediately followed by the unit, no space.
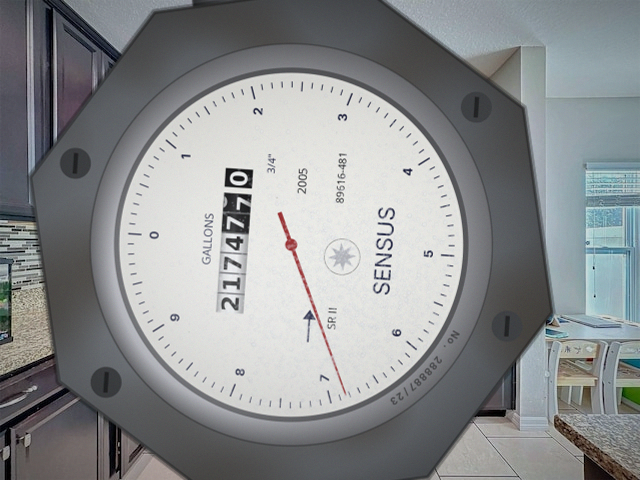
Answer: 2174766.8gal
